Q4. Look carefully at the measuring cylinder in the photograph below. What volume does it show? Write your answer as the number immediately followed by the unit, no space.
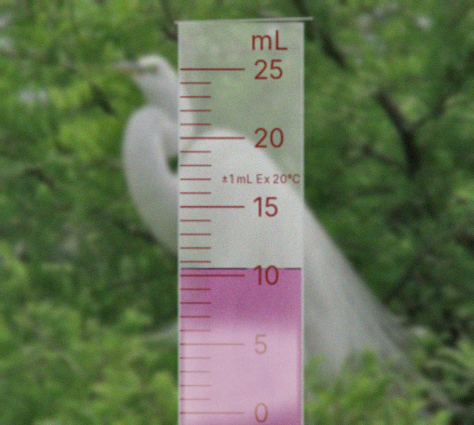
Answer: 10.5mL
